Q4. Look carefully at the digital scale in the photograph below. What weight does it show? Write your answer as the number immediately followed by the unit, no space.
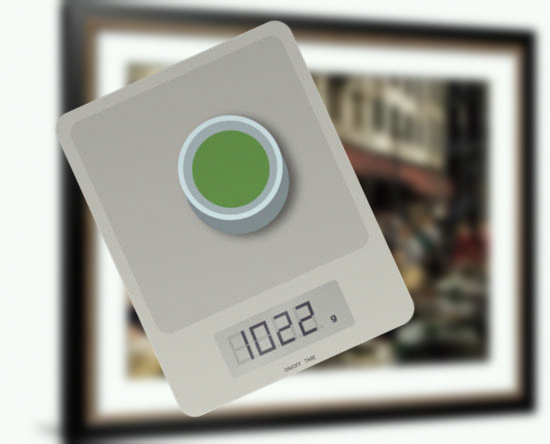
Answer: 1022g
